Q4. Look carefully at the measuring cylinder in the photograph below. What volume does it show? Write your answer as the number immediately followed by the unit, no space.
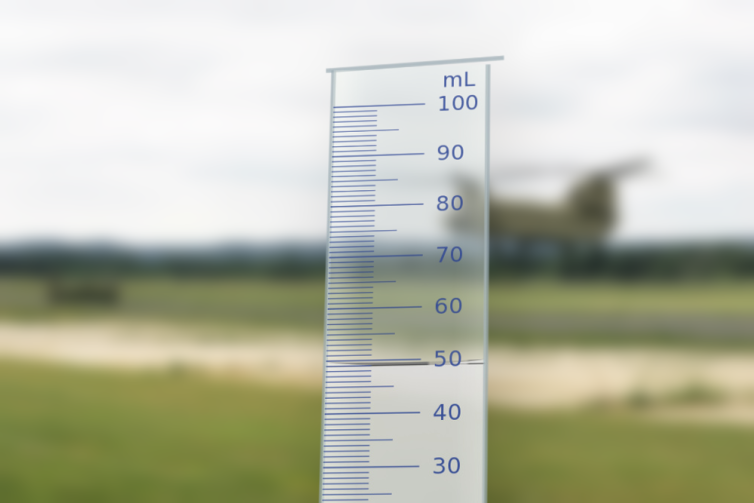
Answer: 49mL
